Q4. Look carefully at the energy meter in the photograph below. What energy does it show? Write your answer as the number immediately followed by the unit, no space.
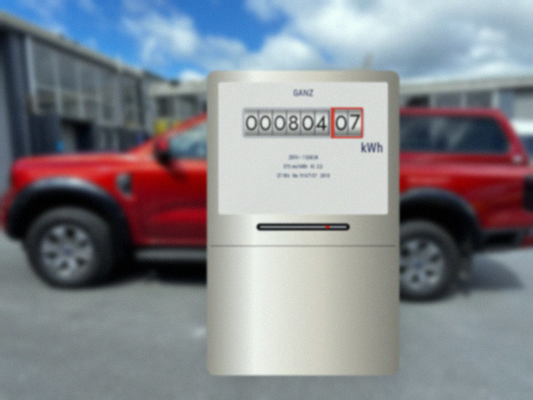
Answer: 804.07kWh
